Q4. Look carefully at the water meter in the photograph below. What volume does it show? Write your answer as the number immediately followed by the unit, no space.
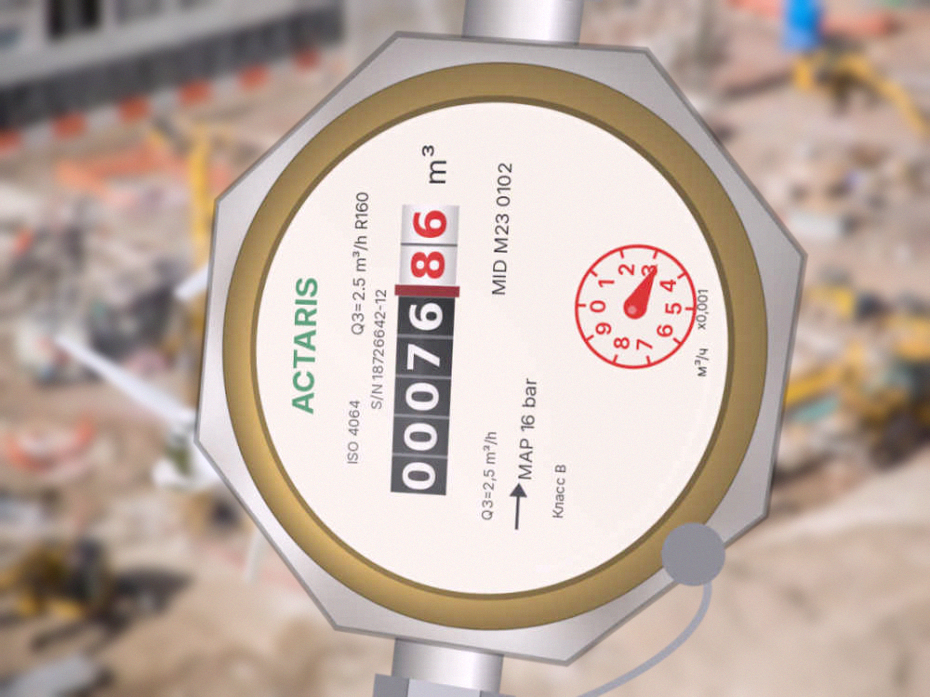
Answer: 76.863m³
